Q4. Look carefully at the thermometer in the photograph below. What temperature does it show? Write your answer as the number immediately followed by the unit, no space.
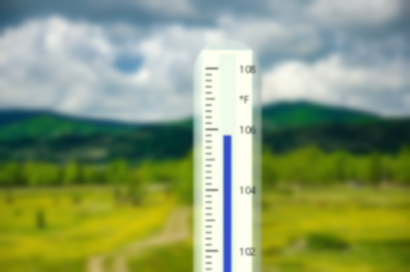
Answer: 105.8°F
